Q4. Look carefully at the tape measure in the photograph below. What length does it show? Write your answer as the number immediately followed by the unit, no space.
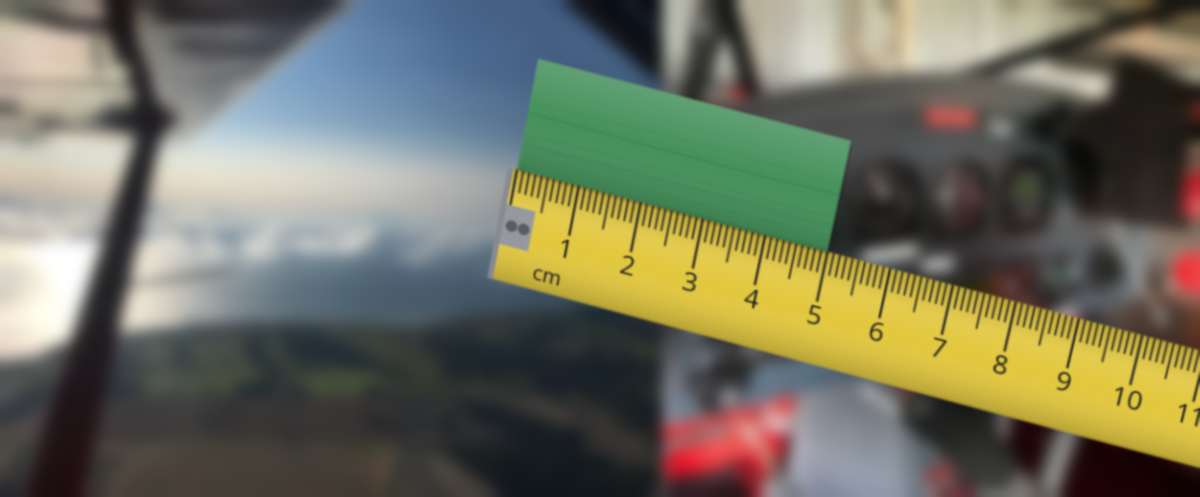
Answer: 5cm
